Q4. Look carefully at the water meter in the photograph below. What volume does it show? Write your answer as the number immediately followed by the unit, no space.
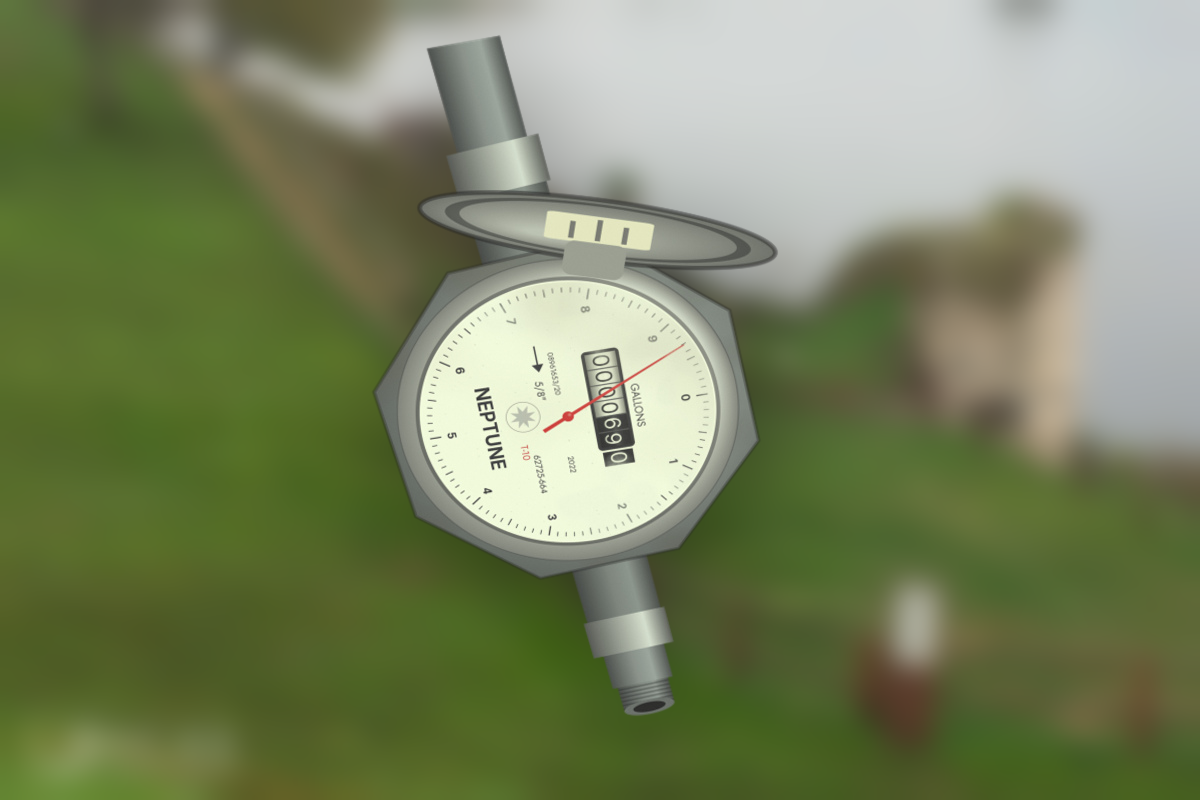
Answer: 689.3gal
